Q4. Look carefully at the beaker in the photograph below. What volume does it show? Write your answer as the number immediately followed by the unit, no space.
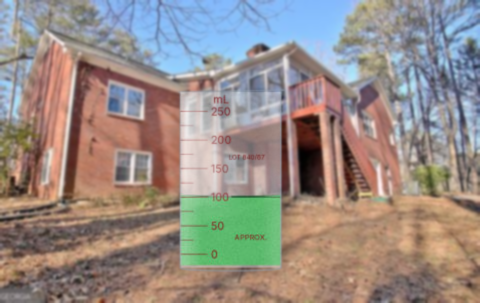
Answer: 100mL
